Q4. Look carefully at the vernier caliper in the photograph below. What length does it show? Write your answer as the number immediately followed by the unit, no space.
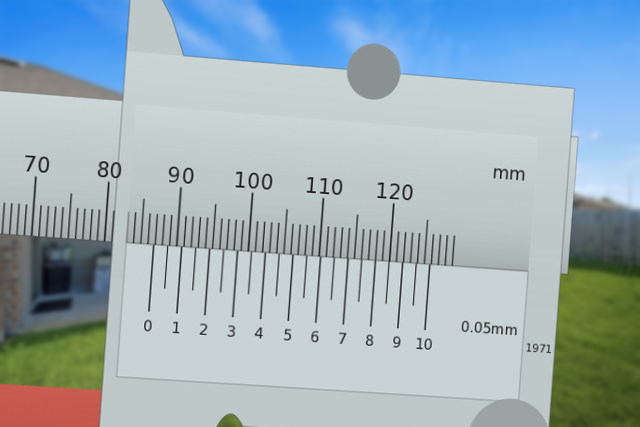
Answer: 86.8mm
